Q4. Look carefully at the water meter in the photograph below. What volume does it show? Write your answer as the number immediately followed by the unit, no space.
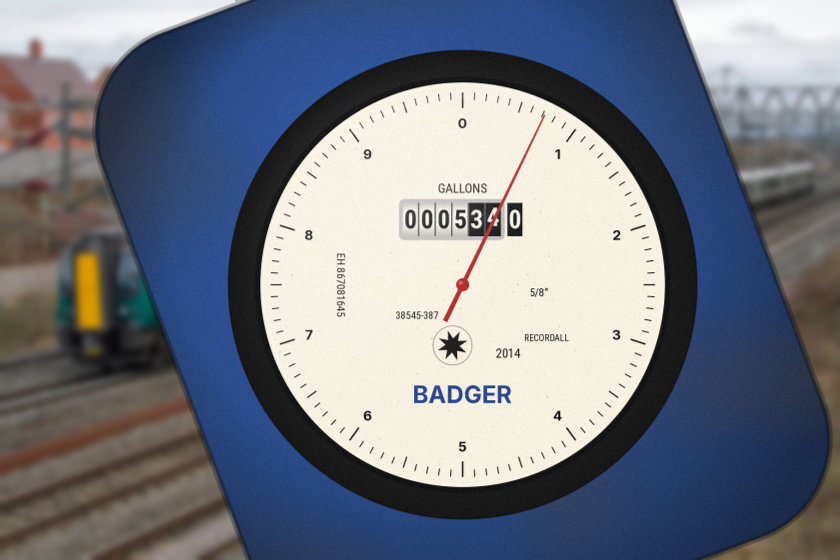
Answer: 5340.7gal
